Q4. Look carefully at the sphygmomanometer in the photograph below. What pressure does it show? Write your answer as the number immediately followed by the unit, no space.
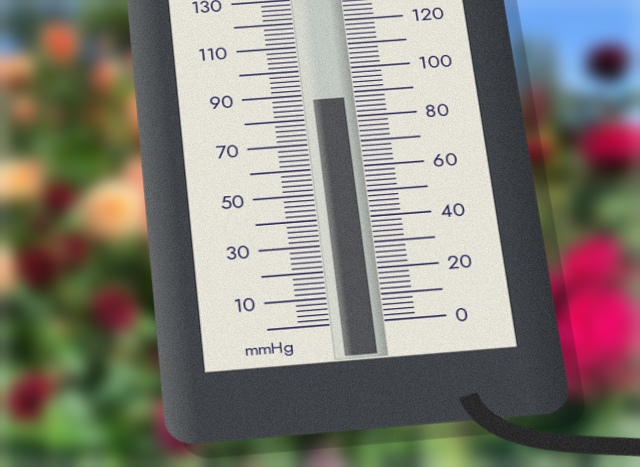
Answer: 88mmHg
